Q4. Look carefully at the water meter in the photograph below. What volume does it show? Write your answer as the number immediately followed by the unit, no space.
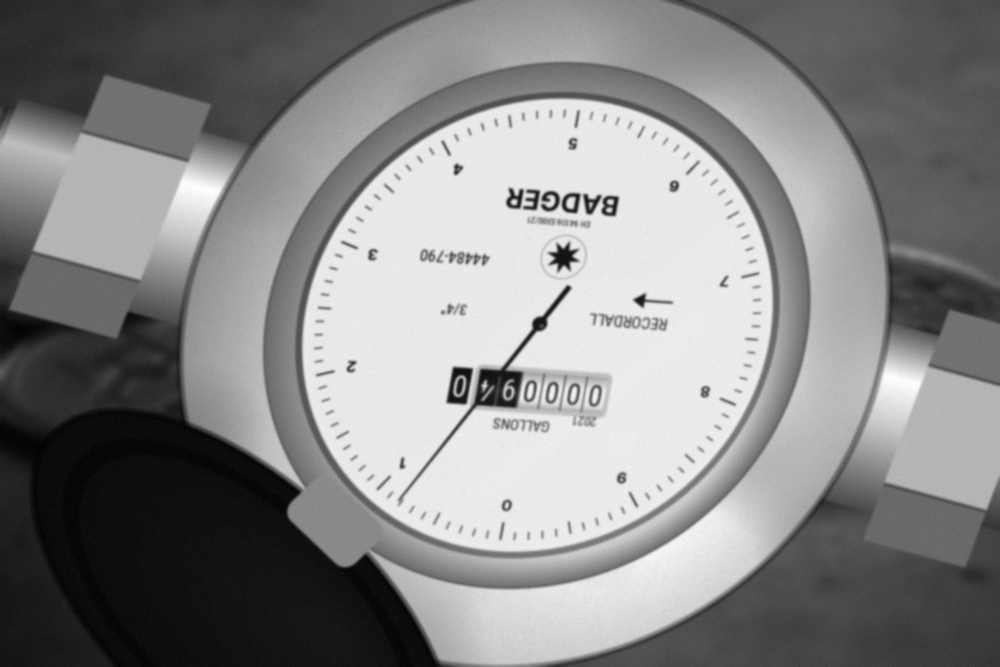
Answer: 940.8gal
